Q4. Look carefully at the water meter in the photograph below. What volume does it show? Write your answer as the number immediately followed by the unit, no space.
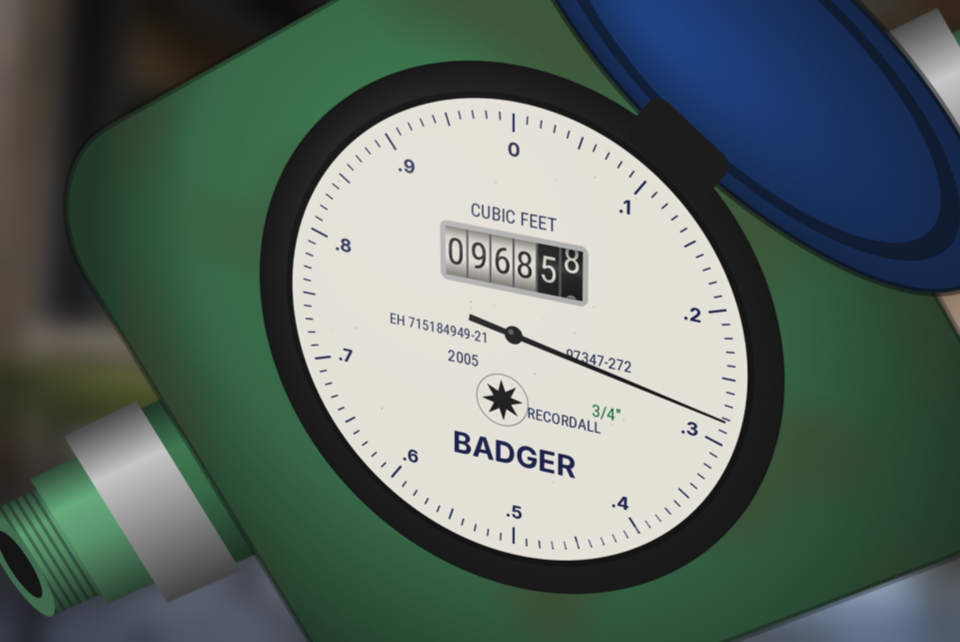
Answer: 96858.28ft³
